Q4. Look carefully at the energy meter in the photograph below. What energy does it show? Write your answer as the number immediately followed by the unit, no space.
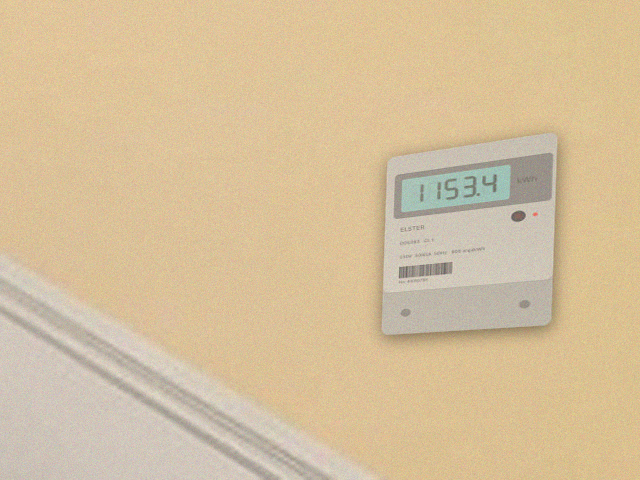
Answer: 1153.4kWh
